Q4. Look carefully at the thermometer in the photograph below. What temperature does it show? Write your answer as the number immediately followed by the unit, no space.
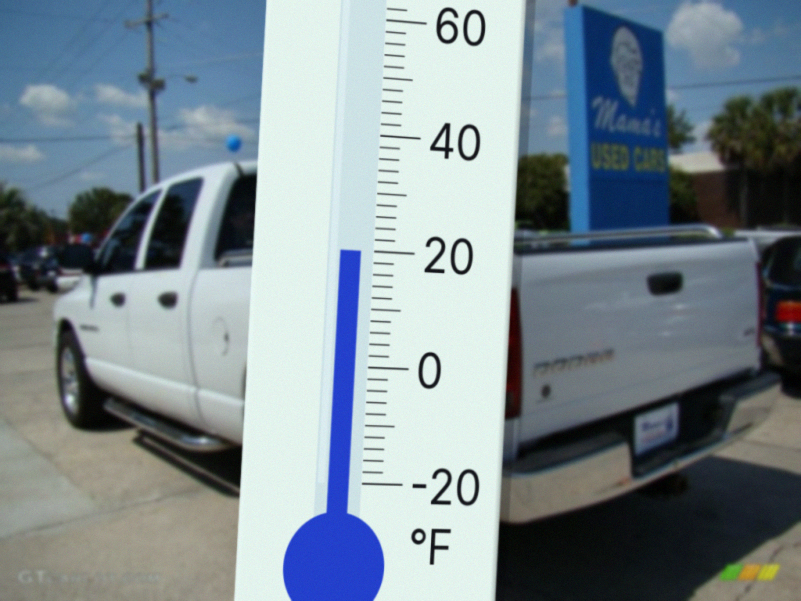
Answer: 20°F
